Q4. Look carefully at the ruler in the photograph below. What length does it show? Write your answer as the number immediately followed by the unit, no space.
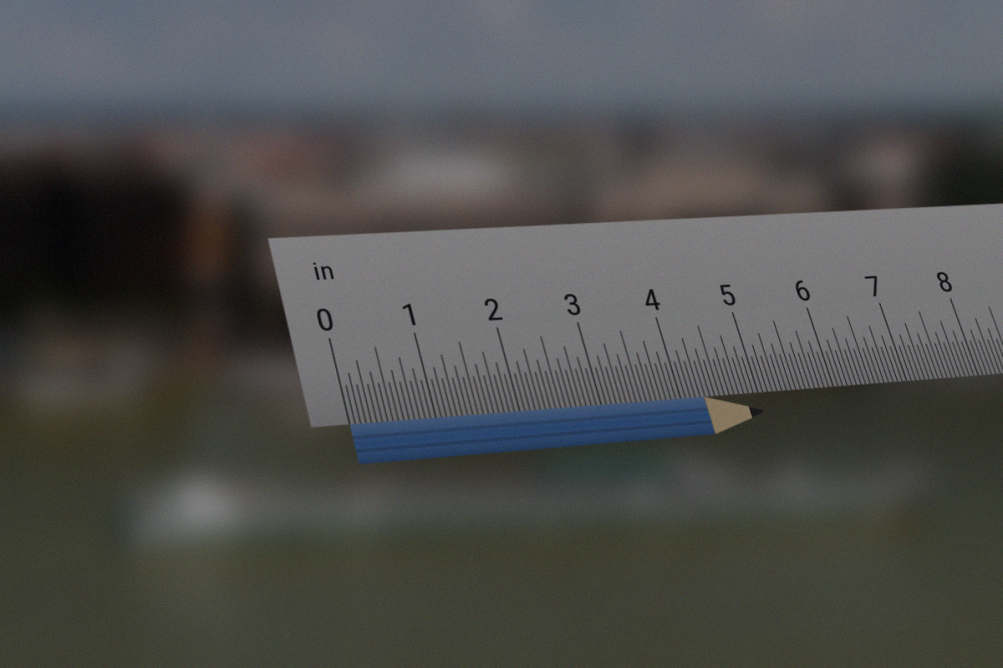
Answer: 5in
